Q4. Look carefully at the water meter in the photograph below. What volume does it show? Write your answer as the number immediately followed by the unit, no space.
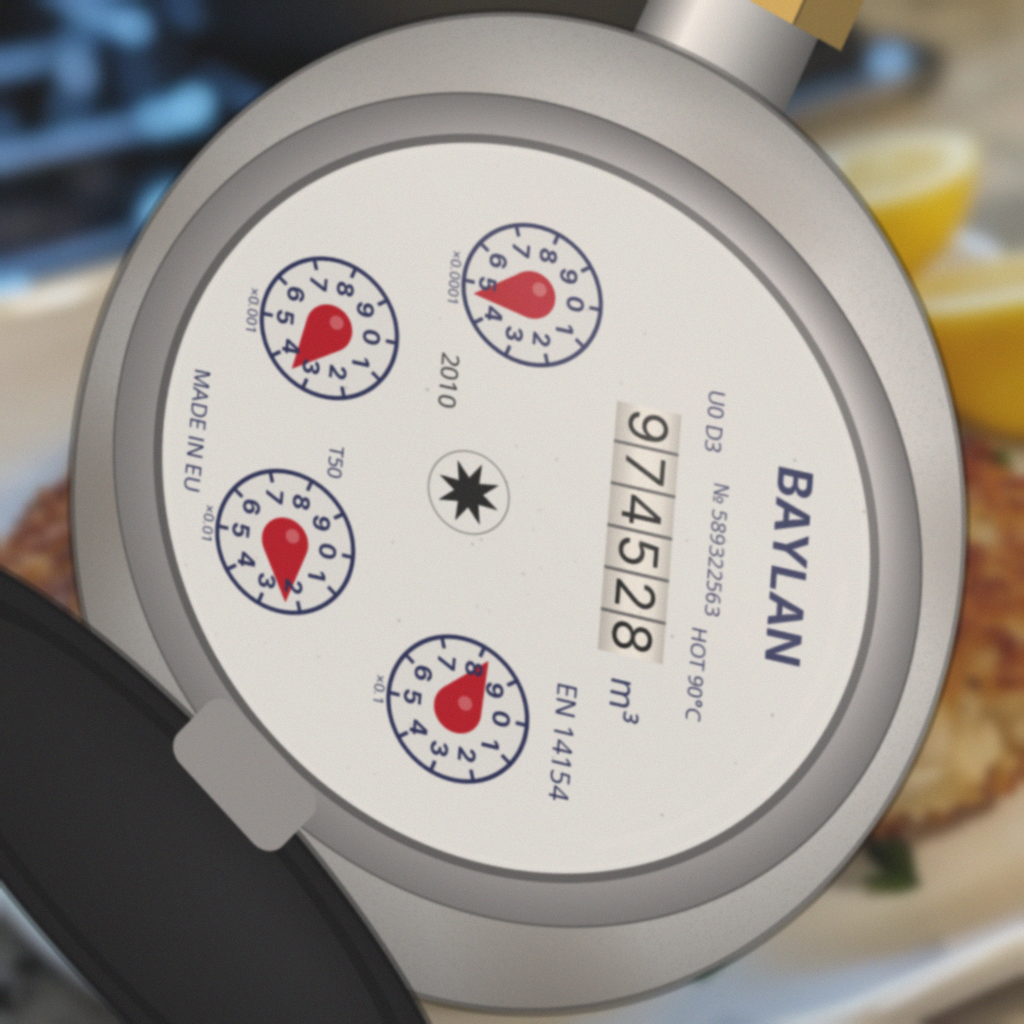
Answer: 974528.8234m³
